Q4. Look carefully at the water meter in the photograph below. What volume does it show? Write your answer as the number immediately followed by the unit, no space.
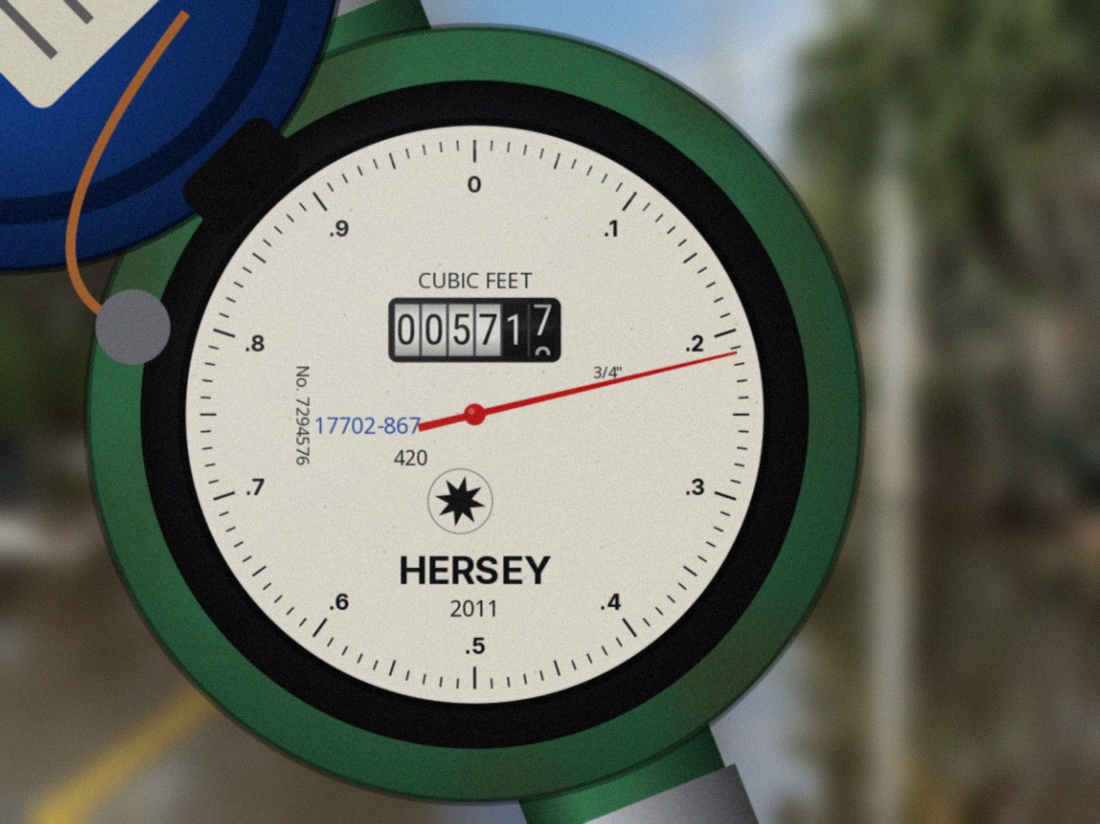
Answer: 5717.21ft³
